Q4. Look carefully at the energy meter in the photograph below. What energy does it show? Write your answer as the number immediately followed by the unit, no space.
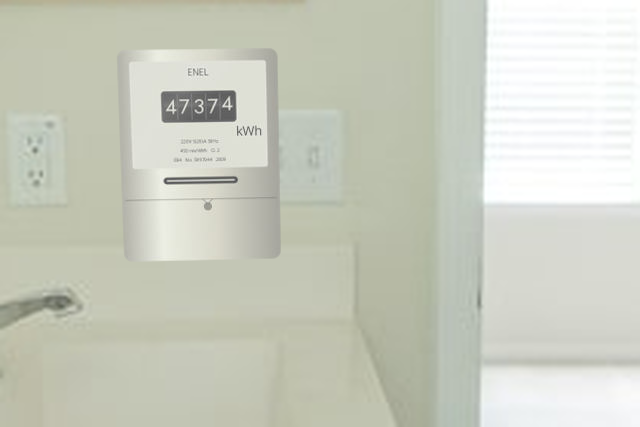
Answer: 47374kWh
